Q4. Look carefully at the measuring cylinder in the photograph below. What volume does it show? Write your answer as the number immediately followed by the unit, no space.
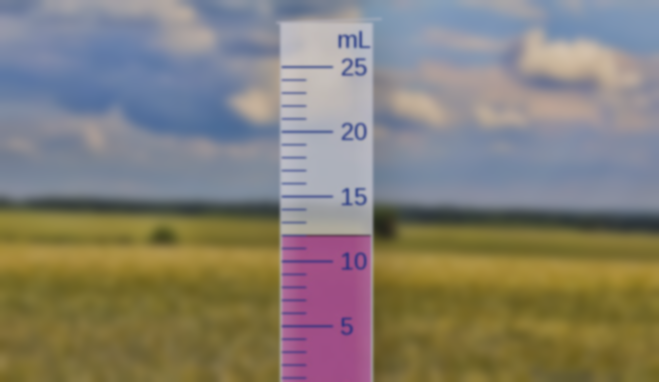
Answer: 12mL
